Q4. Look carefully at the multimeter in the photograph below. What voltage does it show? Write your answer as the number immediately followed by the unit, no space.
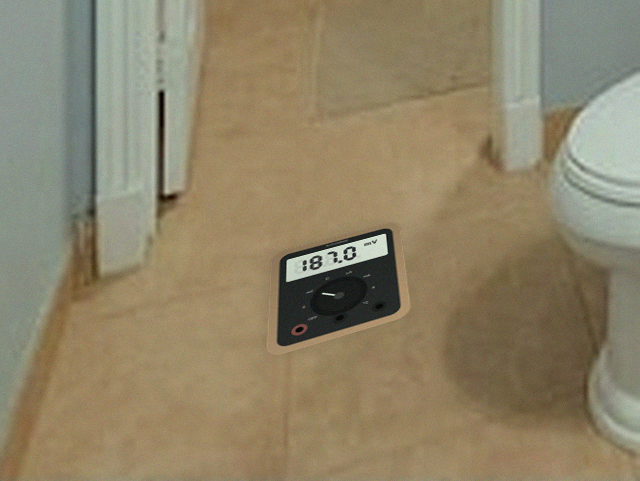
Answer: 187.0mV
